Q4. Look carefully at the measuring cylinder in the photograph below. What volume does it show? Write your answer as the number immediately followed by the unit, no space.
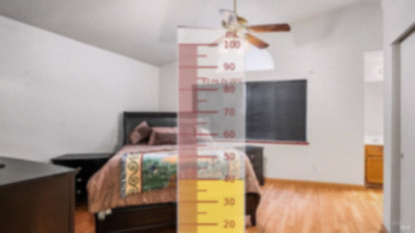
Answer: 40mL
